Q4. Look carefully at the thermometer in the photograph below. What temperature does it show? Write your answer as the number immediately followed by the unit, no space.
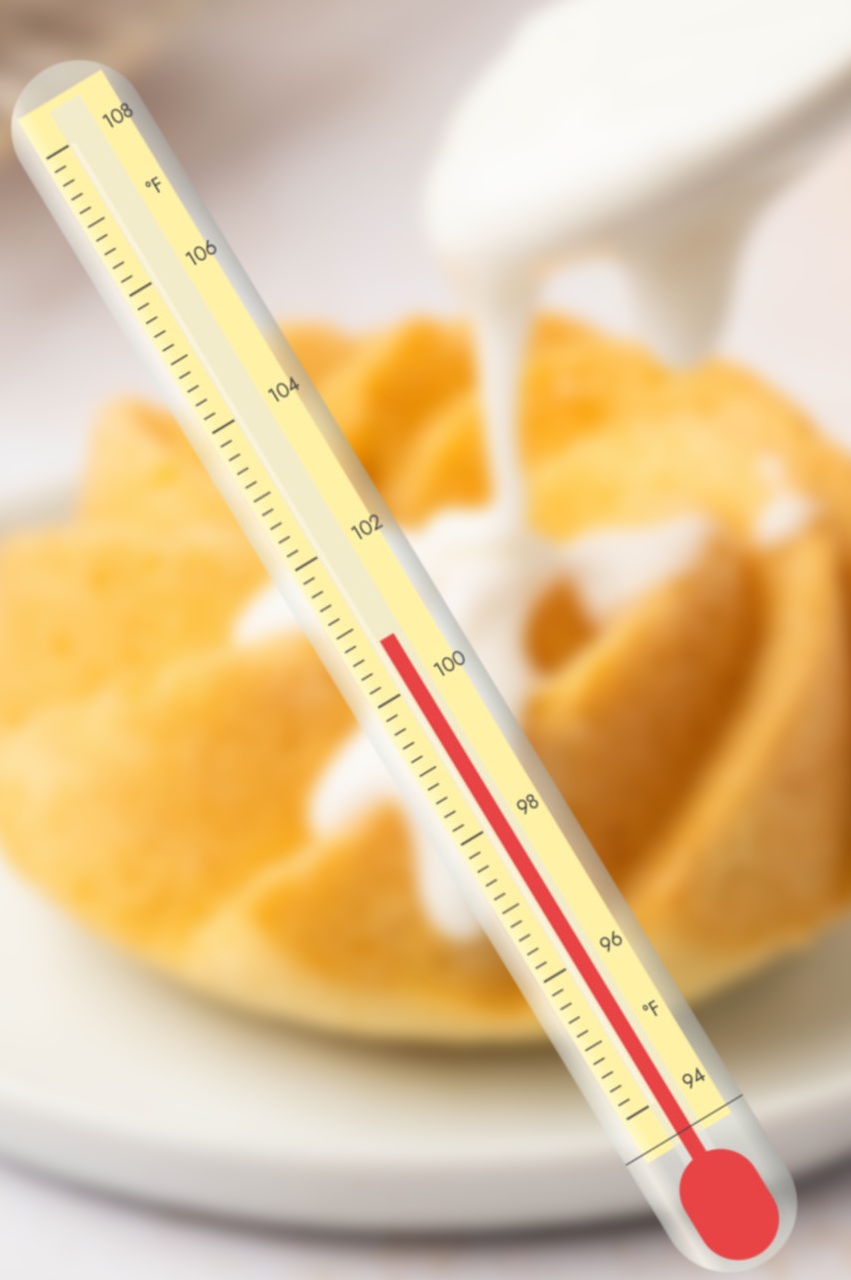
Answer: 100.7°F
